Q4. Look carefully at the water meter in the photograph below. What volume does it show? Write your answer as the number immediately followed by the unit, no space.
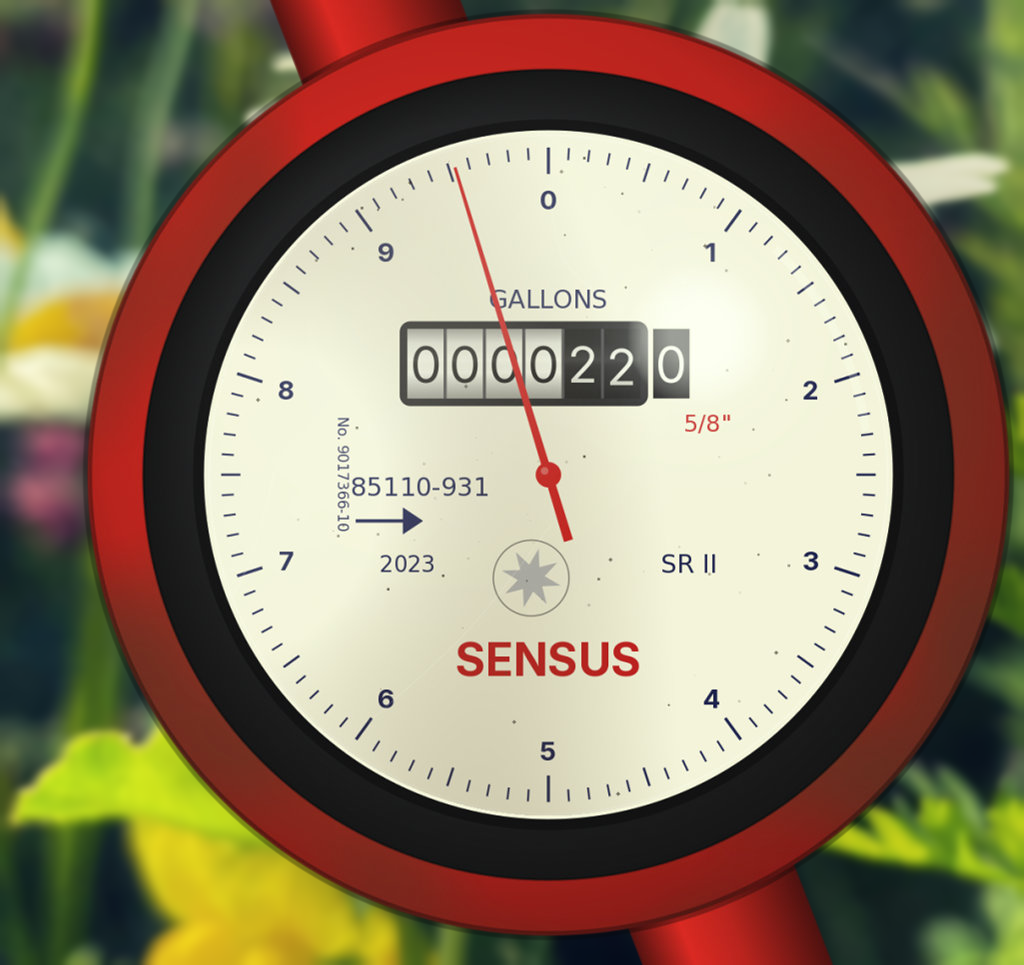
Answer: 219.5gal
